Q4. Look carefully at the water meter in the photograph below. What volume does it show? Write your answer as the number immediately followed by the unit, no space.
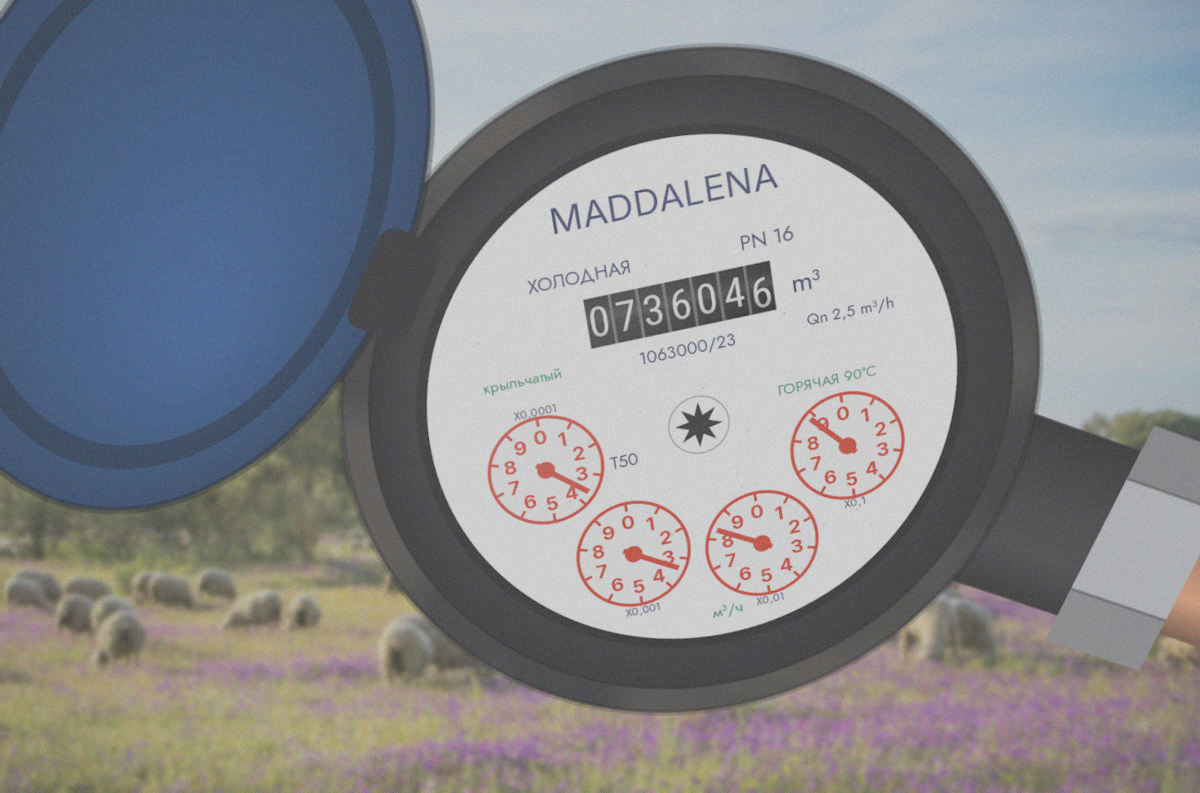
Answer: 736045.8833m³
